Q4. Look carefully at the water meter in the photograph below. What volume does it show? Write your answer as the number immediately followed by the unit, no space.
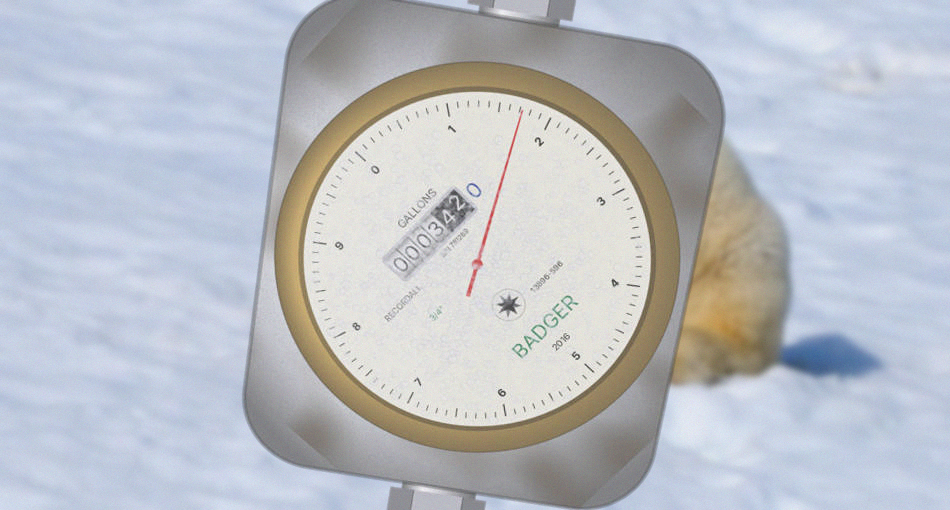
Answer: 3421.7gal
